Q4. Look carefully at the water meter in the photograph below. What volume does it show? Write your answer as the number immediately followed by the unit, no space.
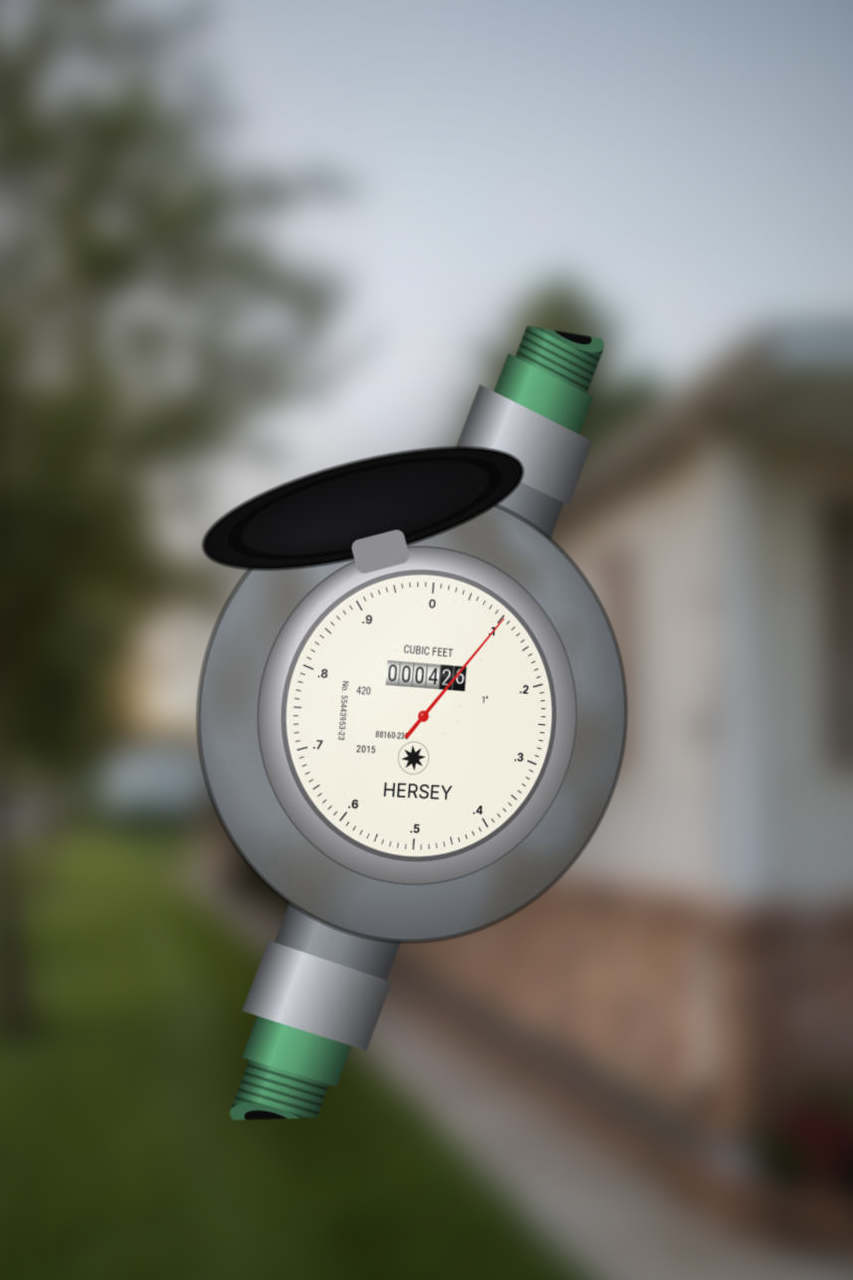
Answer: 426.10ft³
